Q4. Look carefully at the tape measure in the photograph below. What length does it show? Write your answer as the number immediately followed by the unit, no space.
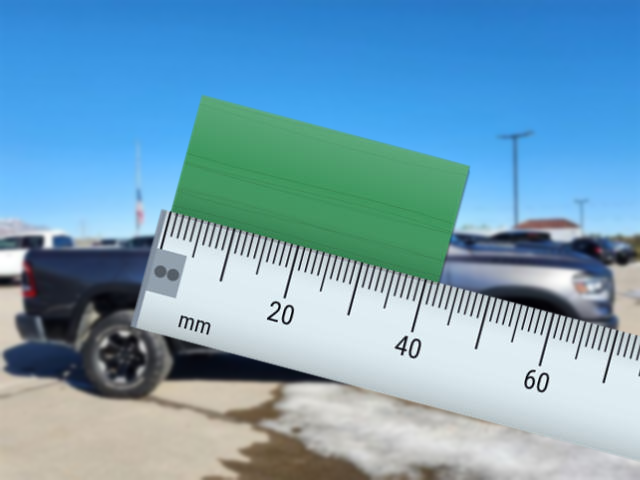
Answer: 42mm
